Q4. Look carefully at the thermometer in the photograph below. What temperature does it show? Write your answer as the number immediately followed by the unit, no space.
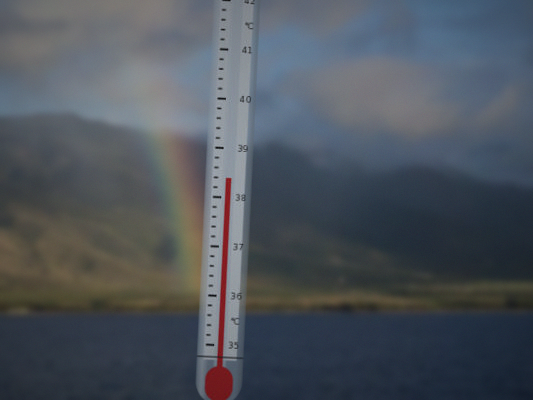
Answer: 38.4°C
